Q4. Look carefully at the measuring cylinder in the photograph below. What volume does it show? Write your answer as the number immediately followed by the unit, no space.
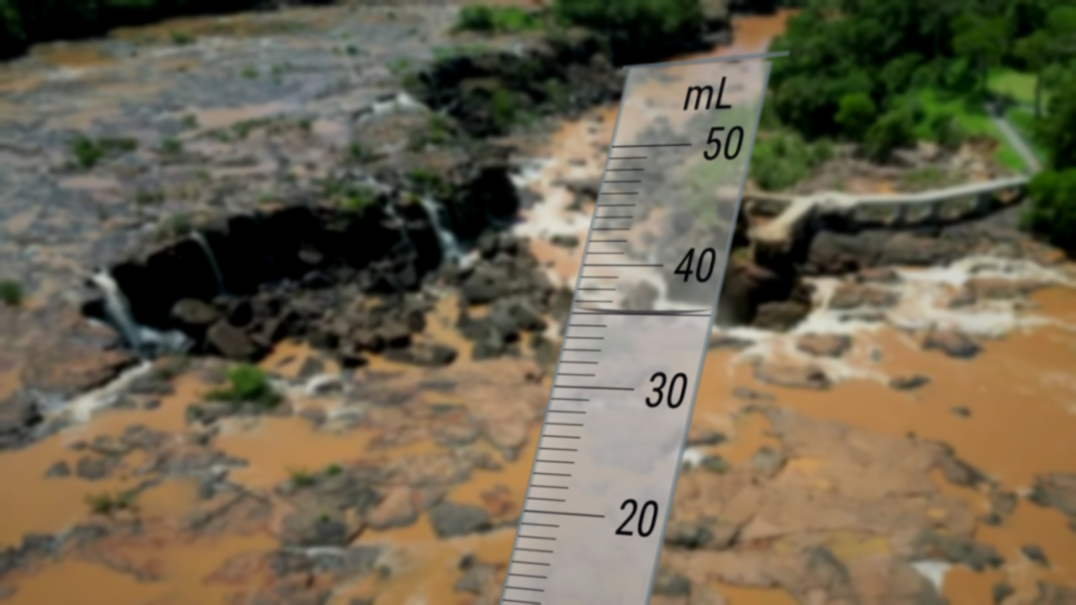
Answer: 36mL
